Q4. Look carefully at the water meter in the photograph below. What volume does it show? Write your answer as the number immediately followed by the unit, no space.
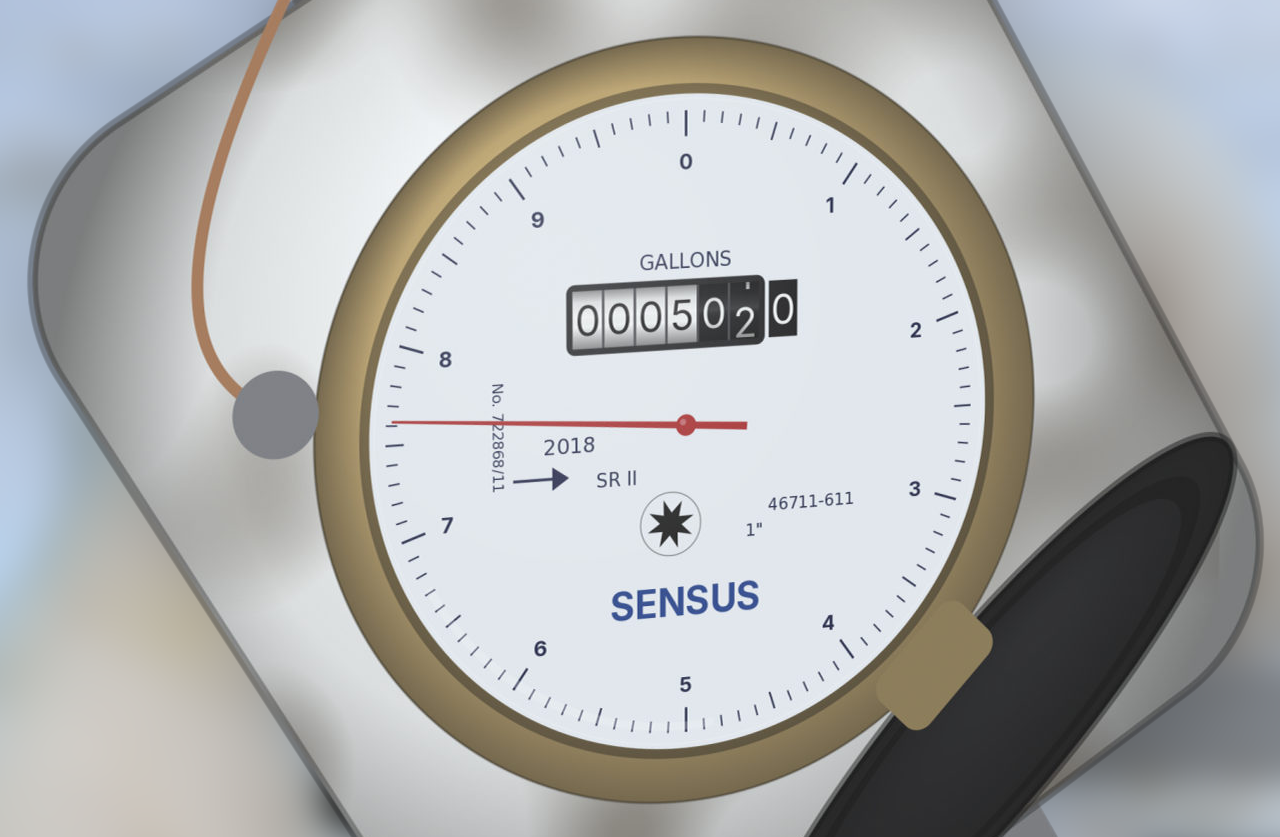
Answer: 5017.6gal
